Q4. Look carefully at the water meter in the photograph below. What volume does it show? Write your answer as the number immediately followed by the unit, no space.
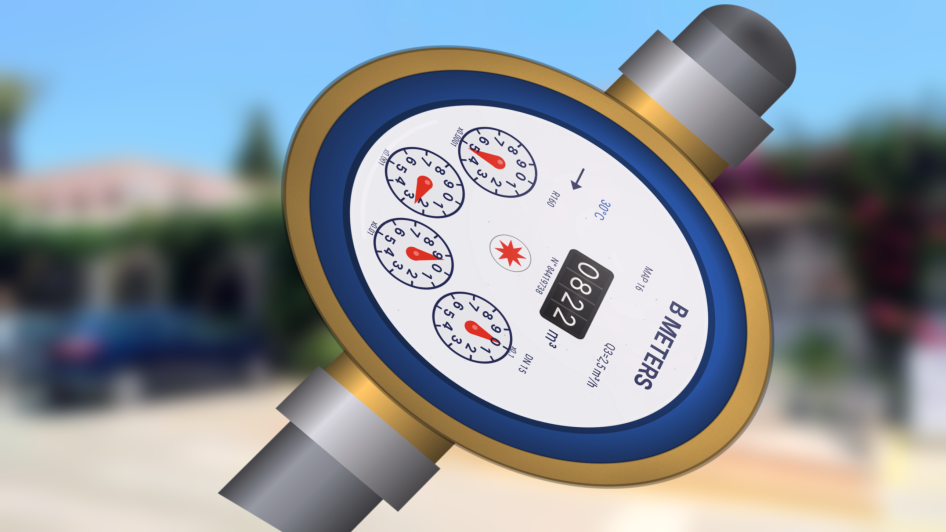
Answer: 821.9924m³
